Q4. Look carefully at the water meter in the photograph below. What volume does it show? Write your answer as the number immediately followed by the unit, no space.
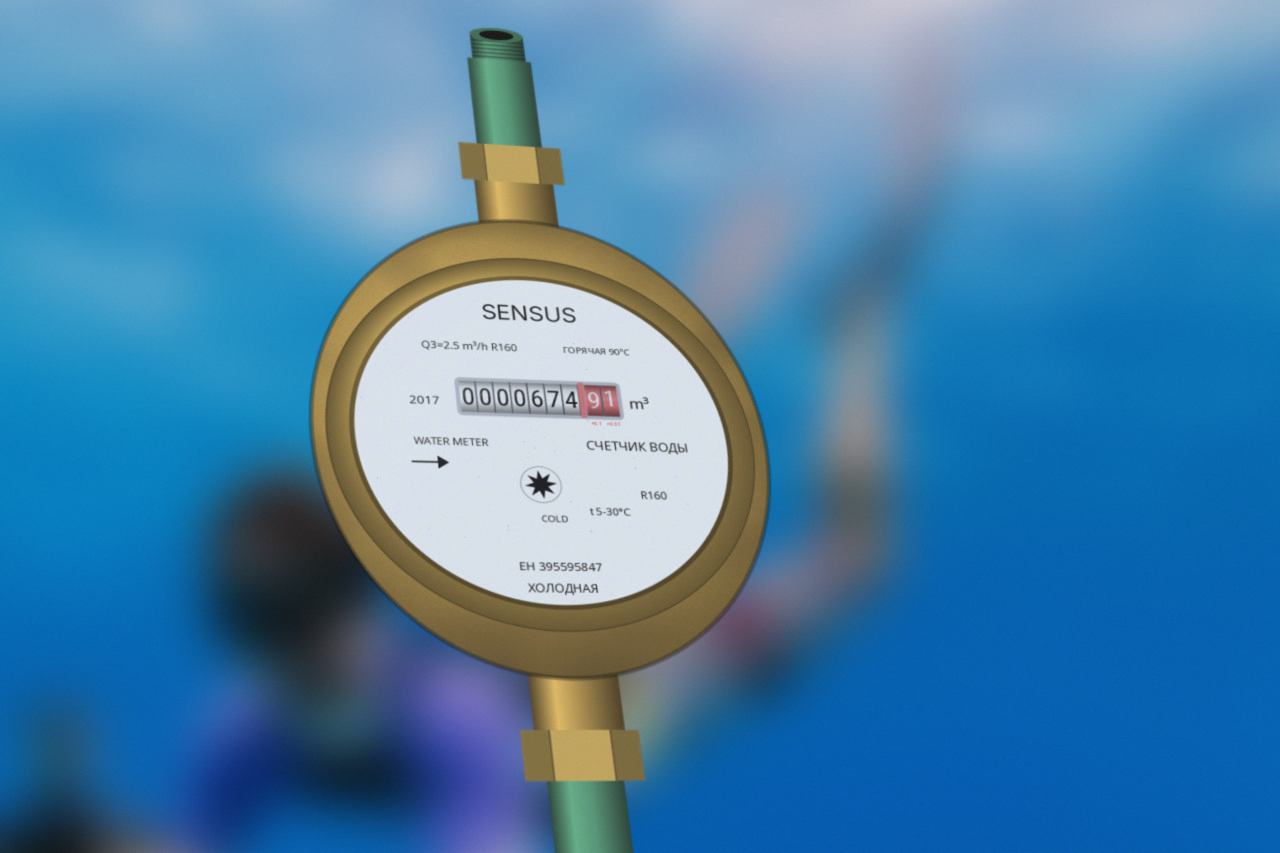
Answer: 674.91m³
